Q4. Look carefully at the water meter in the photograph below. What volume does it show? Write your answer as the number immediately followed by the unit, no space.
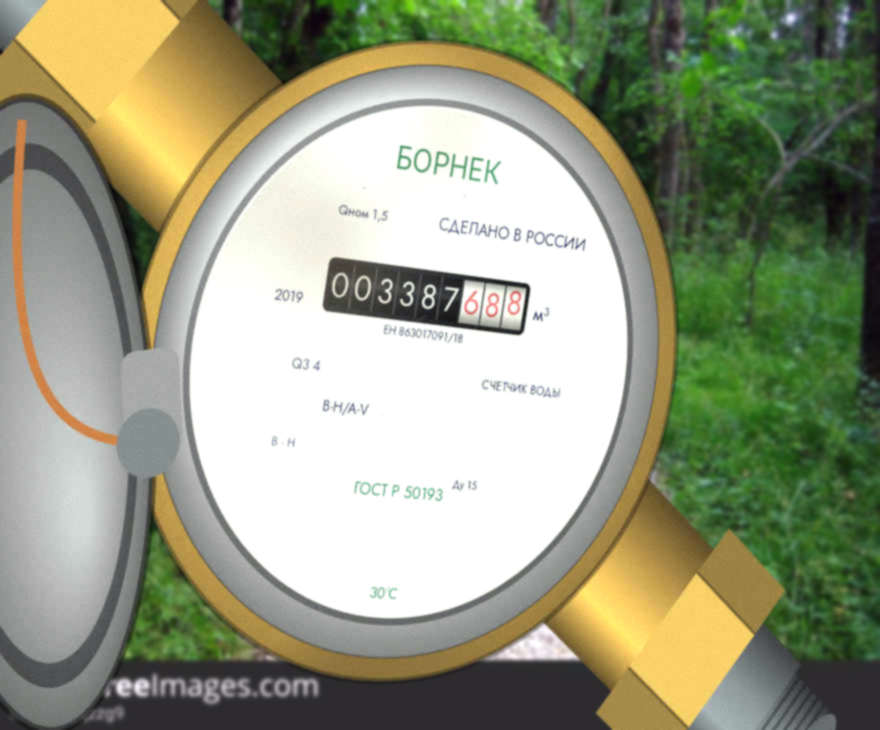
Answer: 3387.688m³
